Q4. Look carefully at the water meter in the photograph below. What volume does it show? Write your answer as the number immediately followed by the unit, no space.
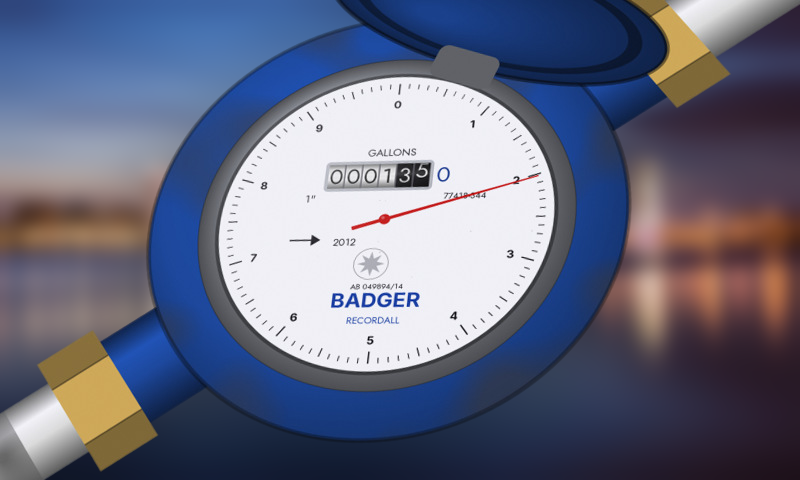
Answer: 1352.0gal
